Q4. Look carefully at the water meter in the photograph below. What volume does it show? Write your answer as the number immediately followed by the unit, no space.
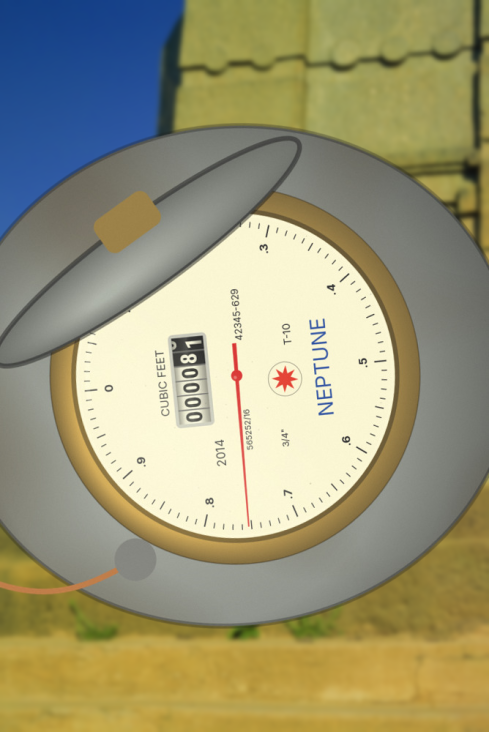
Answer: 80.75ft³
